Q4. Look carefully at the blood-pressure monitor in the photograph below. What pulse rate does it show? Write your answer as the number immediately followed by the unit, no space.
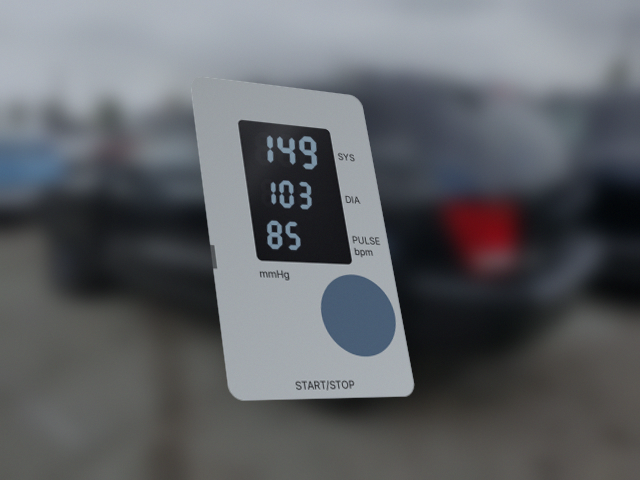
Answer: 85bpm
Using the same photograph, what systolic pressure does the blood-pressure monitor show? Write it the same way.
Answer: 149mmHg
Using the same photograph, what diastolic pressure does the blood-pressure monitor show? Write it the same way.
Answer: 103mmHg
